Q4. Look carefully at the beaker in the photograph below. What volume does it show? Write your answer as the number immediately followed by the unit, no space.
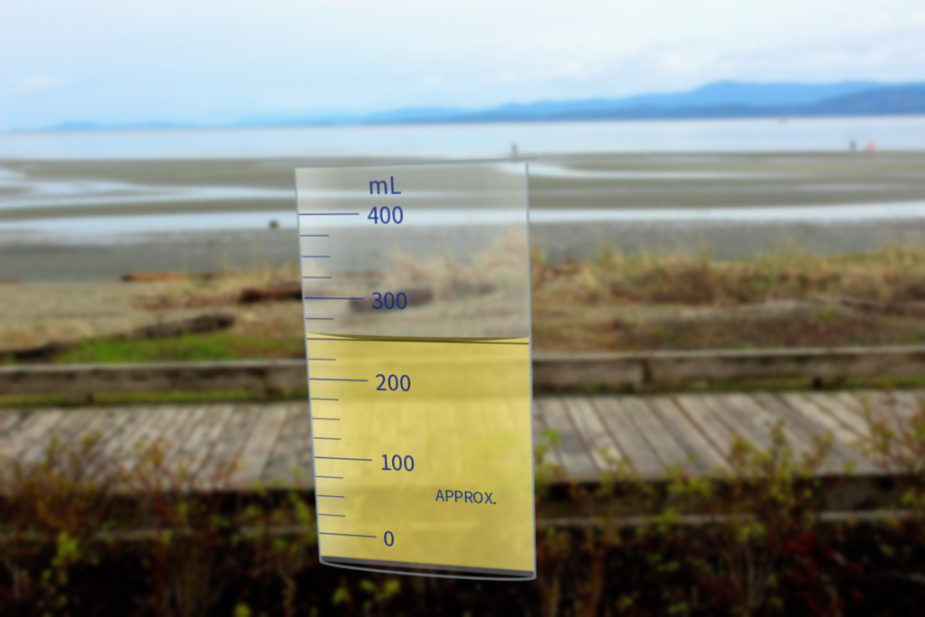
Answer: 250mL
